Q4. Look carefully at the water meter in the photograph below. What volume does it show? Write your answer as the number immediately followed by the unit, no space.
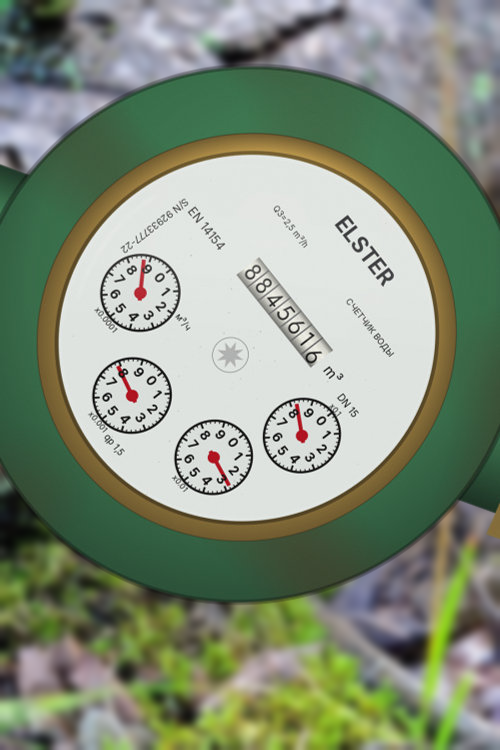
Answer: 8845615.8278m³
